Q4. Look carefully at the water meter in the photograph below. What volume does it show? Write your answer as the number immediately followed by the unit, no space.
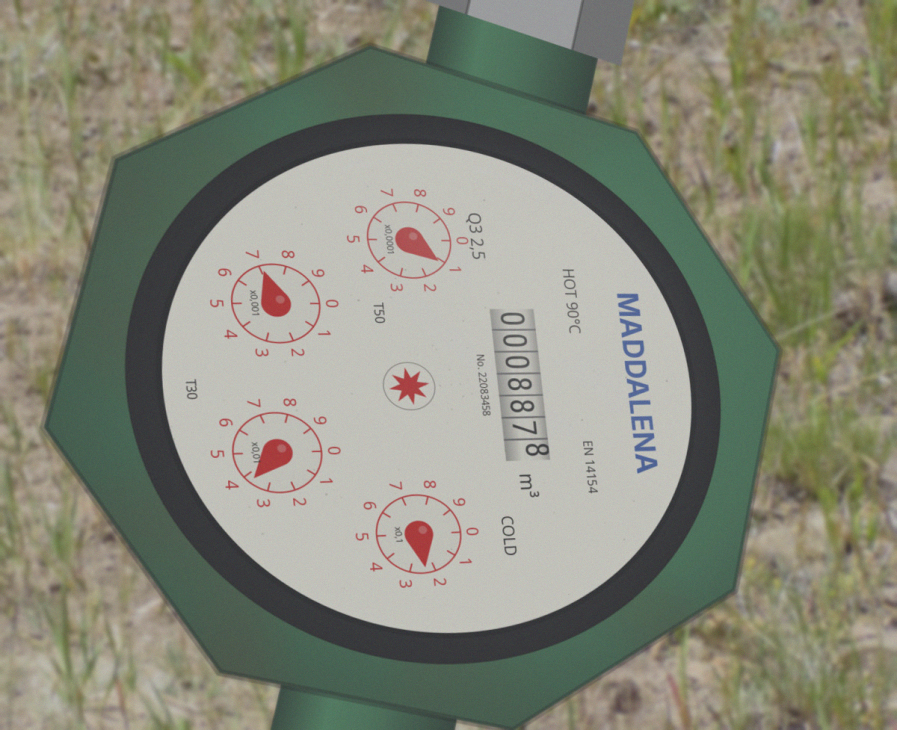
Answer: 8878.2371m³
